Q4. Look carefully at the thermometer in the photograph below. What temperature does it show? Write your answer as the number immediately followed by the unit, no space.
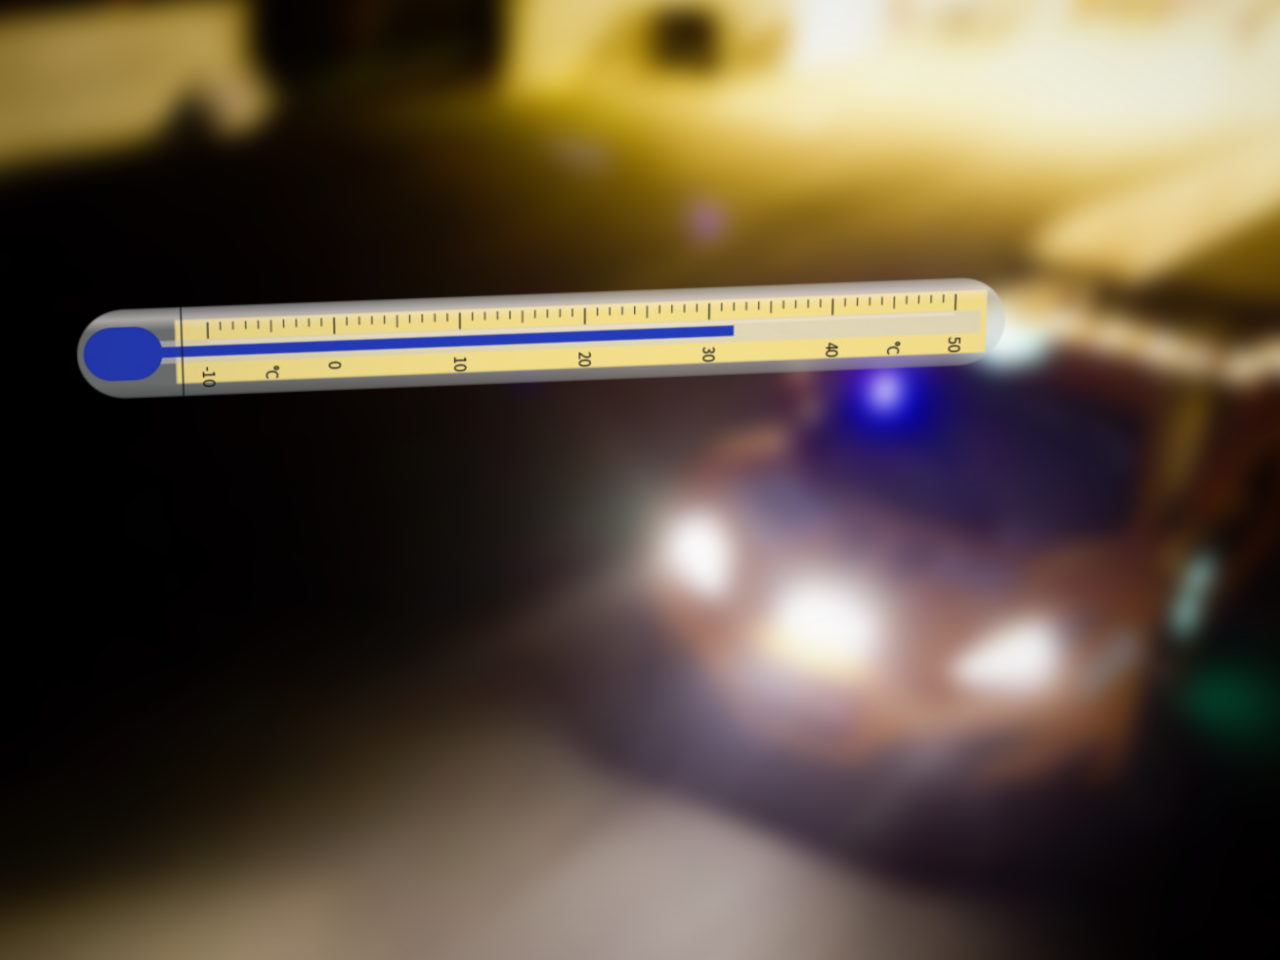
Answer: 32°C
